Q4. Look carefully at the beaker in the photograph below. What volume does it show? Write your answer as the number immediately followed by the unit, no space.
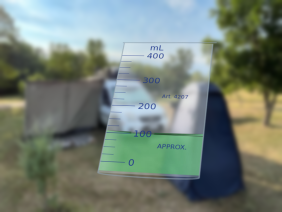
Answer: 100mL
